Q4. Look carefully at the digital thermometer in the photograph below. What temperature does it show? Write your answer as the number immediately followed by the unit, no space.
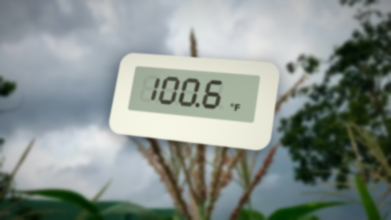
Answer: 100.6°F
